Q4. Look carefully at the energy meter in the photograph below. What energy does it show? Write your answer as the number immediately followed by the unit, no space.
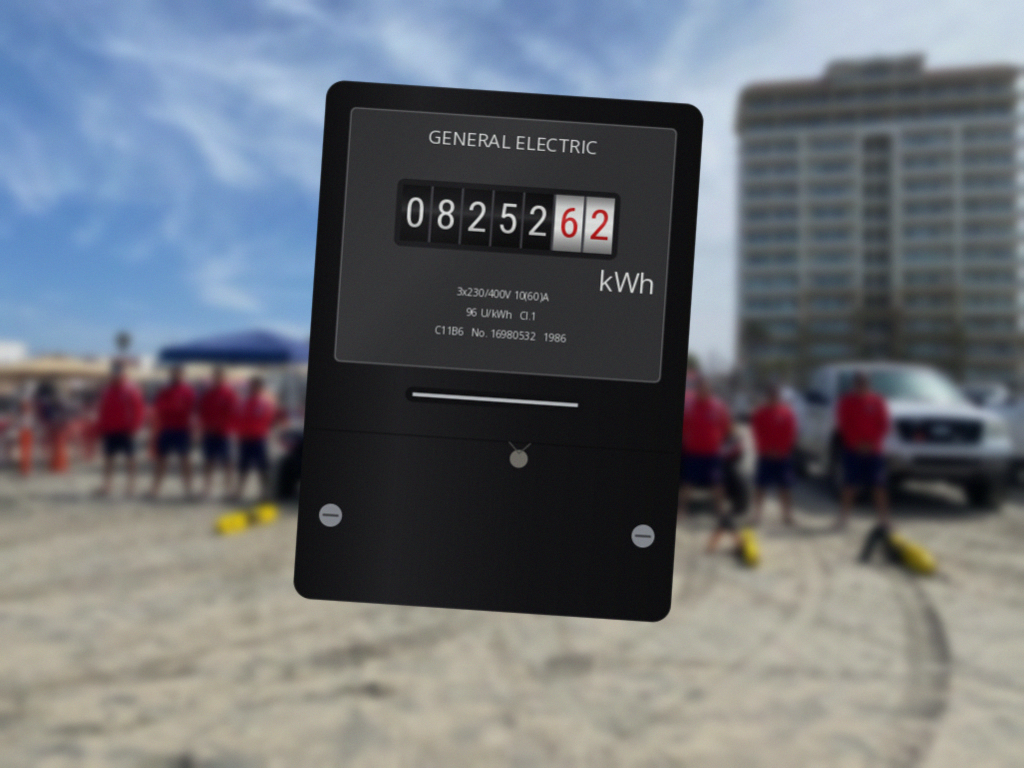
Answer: 8252.62kWh
